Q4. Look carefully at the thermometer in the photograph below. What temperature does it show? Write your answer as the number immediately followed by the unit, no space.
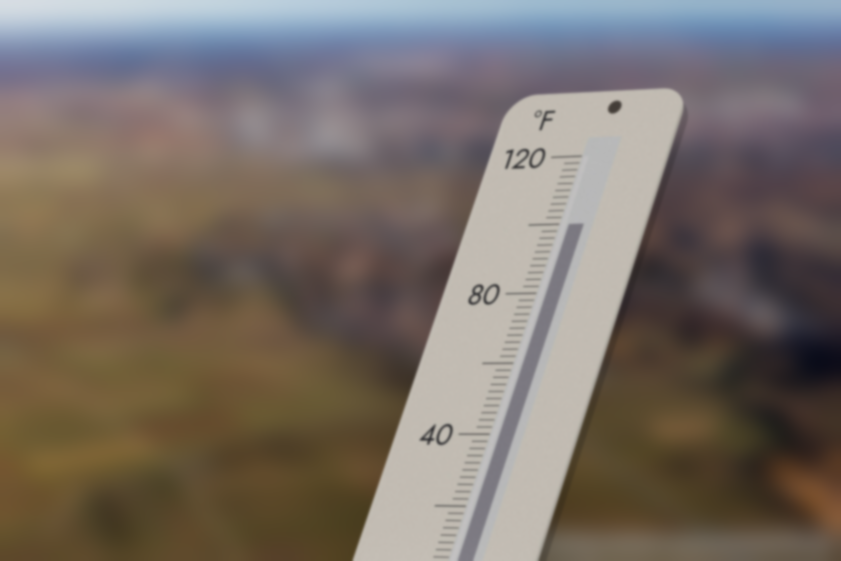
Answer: 100°F
